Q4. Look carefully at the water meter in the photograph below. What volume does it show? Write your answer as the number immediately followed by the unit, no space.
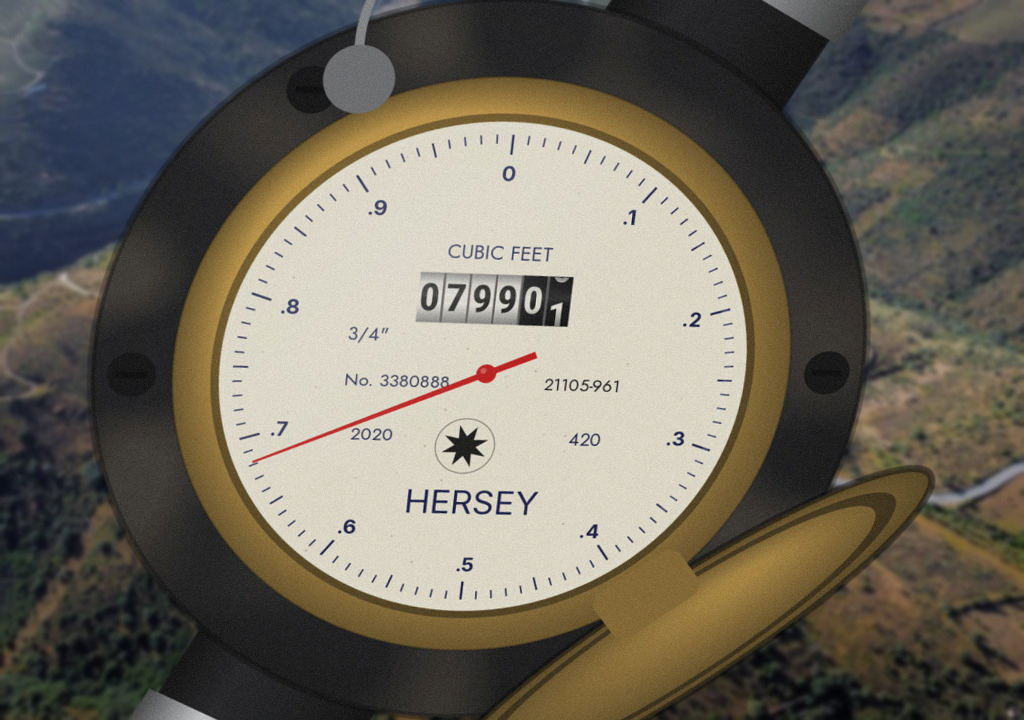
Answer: 79900.68ft³
